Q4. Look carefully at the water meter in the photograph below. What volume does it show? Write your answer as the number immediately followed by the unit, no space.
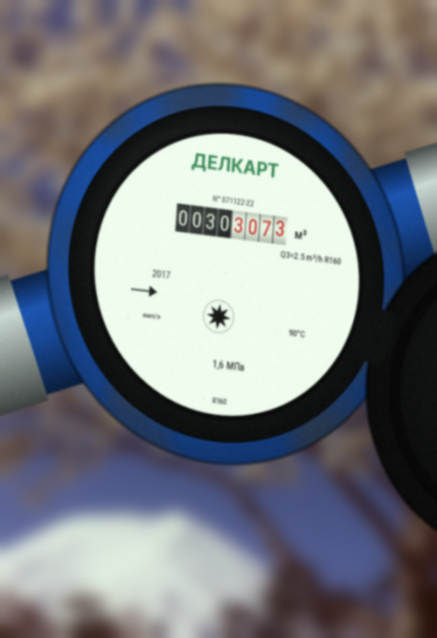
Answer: 30.3073m³
